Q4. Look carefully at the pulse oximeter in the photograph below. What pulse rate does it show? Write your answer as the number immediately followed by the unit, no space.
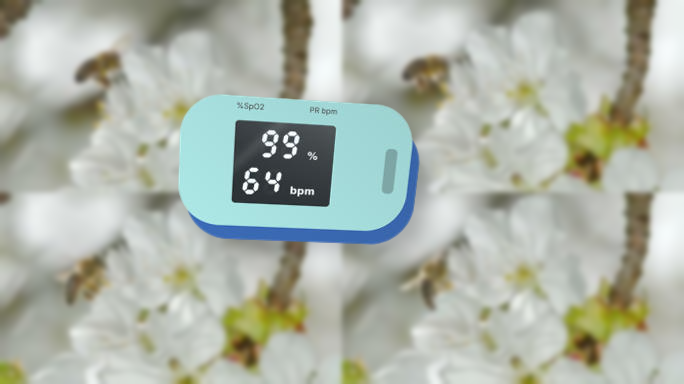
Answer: 64bpm
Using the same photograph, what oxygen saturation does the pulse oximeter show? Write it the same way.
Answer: 99%
